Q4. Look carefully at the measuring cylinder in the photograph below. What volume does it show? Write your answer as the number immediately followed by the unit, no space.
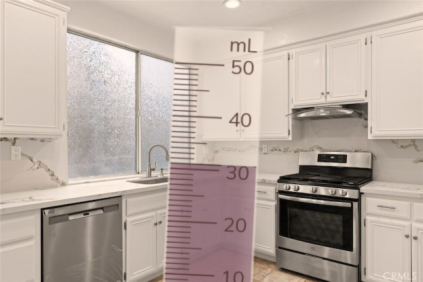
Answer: 31mL
